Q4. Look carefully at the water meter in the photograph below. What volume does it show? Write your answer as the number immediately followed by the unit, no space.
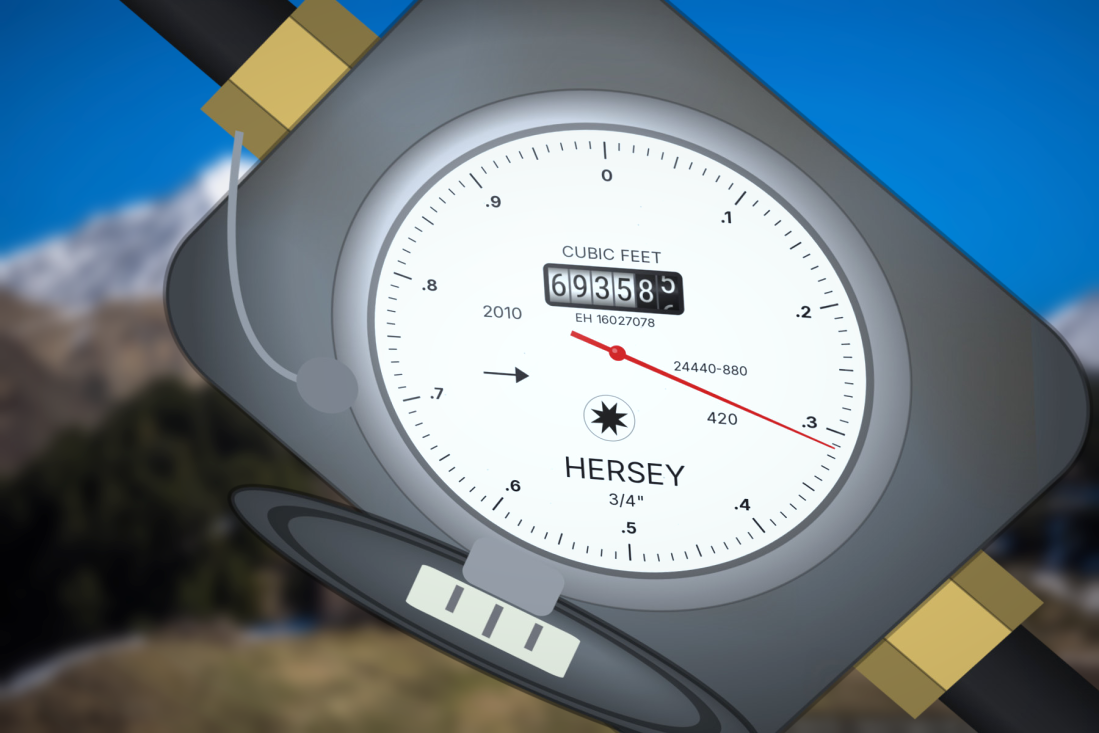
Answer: 693585.31ft³
